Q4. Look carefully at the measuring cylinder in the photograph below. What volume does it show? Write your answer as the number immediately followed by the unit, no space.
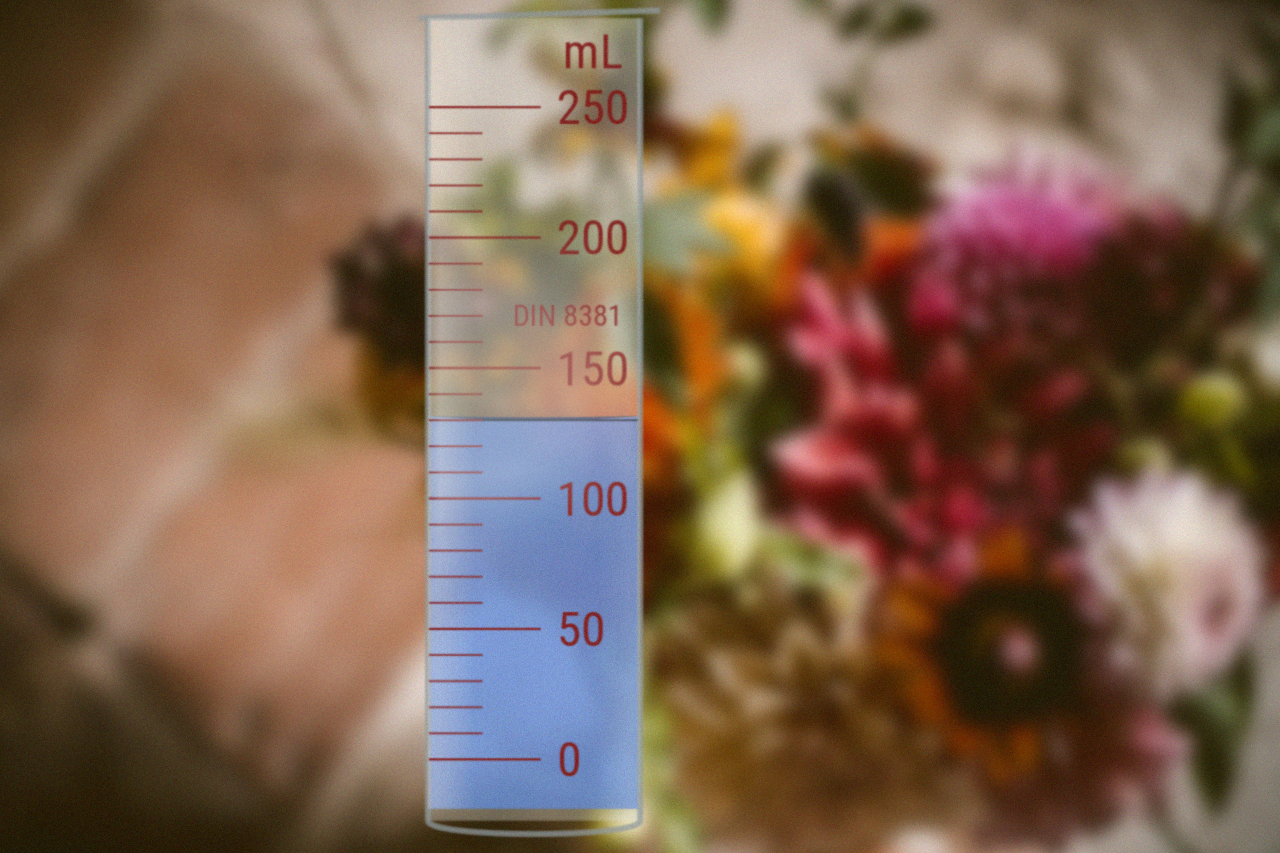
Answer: 130mL
